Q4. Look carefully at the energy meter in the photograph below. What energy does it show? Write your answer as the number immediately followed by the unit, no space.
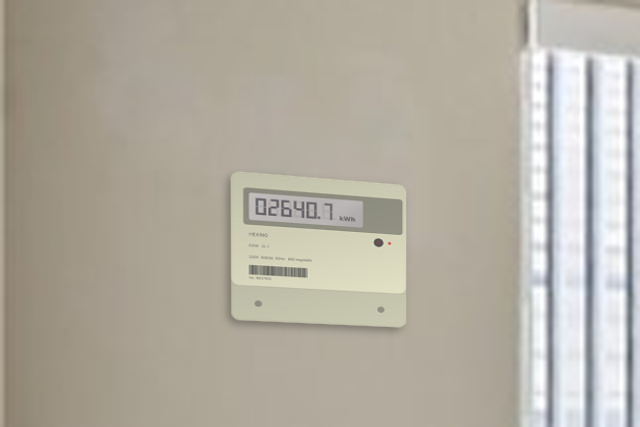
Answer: 2640.7kWh
